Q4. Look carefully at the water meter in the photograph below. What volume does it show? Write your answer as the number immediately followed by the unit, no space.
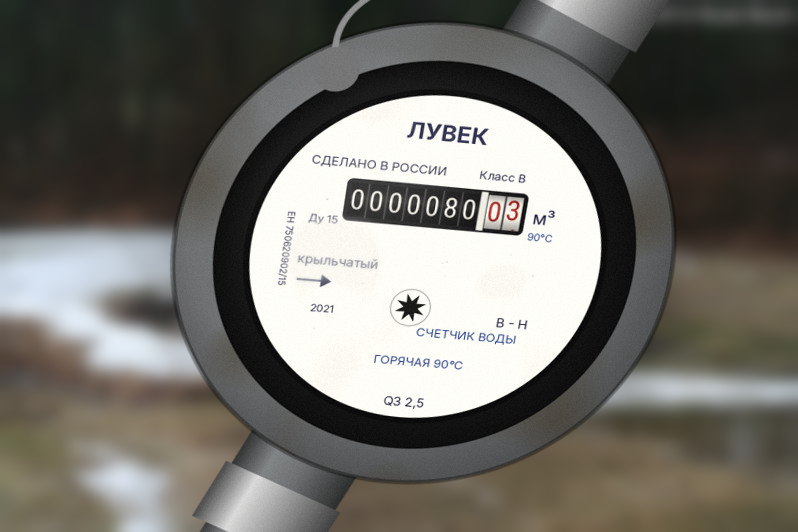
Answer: 80.03m³
